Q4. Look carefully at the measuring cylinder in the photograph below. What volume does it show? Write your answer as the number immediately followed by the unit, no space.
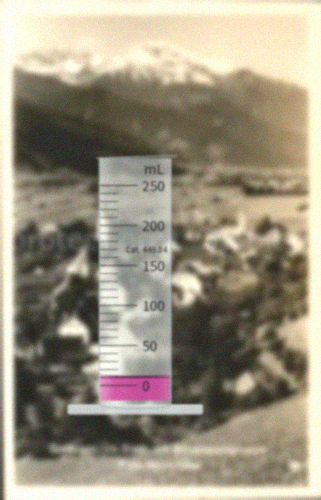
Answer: 10mL
